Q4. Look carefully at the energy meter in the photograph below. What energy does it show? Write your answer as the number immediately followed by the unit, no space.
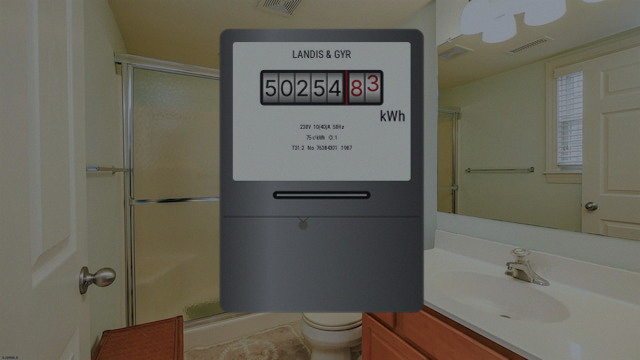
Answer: 50254.83kWh
